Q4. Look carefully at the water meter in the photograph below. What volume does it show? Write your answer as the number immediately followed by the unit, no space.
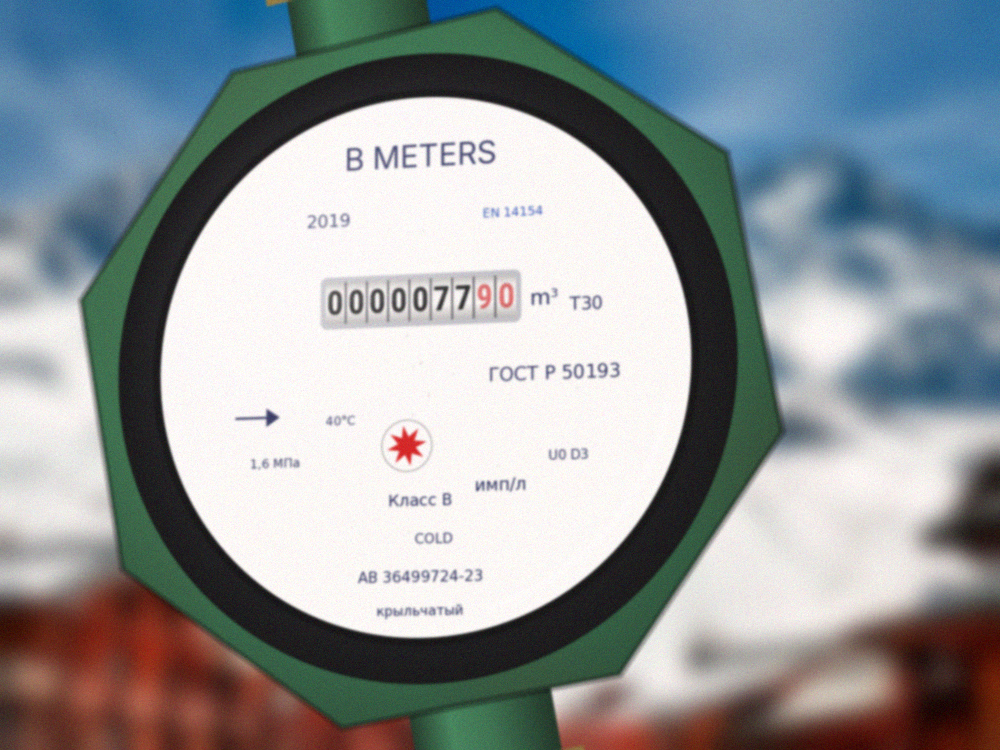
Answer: 77.90m³
